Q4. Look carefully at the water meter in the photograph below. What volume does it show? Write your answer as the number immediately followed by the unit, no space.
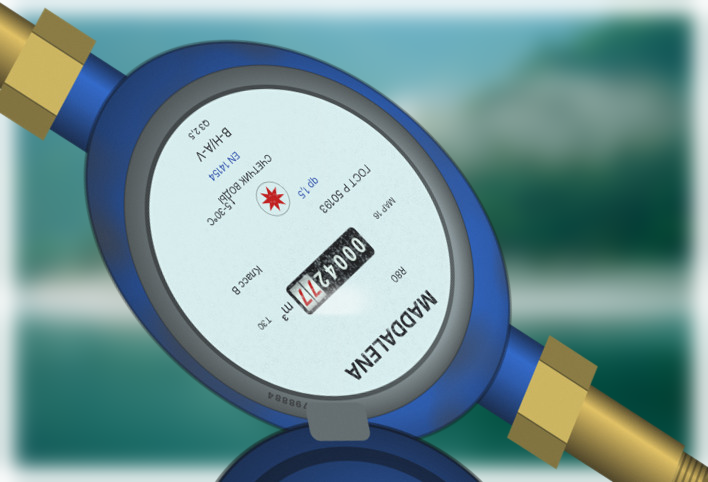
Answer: 42.77m³
